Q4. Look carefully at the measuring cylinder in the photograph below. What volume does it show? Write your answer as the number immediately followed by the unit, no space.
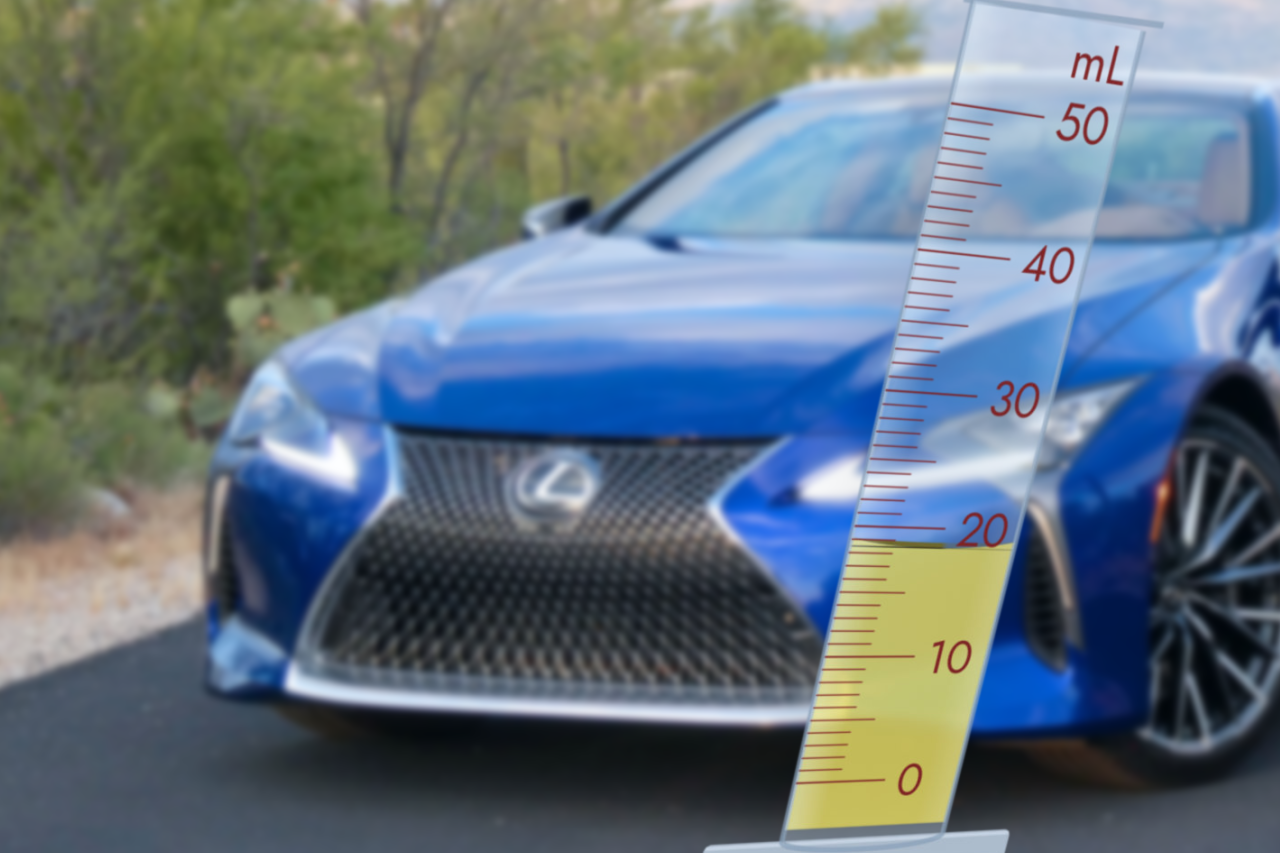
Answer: 18.5mL
